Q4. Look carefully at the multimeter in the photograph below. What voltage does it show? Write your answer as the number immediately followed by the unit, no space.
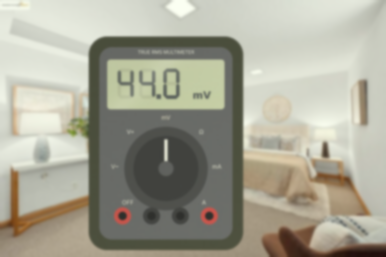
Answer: 44.0mV
